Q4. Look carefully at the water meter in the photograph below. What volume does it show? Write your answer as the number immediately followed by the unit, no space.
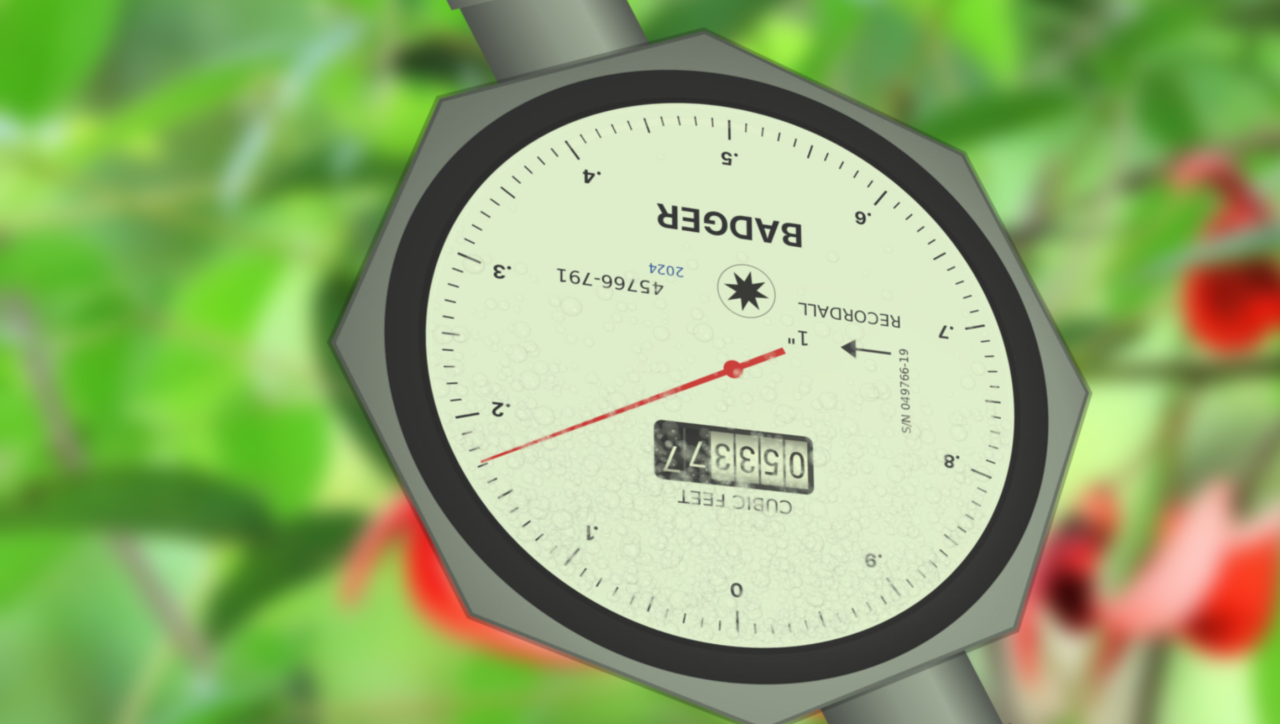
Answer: 53377.17ft³
